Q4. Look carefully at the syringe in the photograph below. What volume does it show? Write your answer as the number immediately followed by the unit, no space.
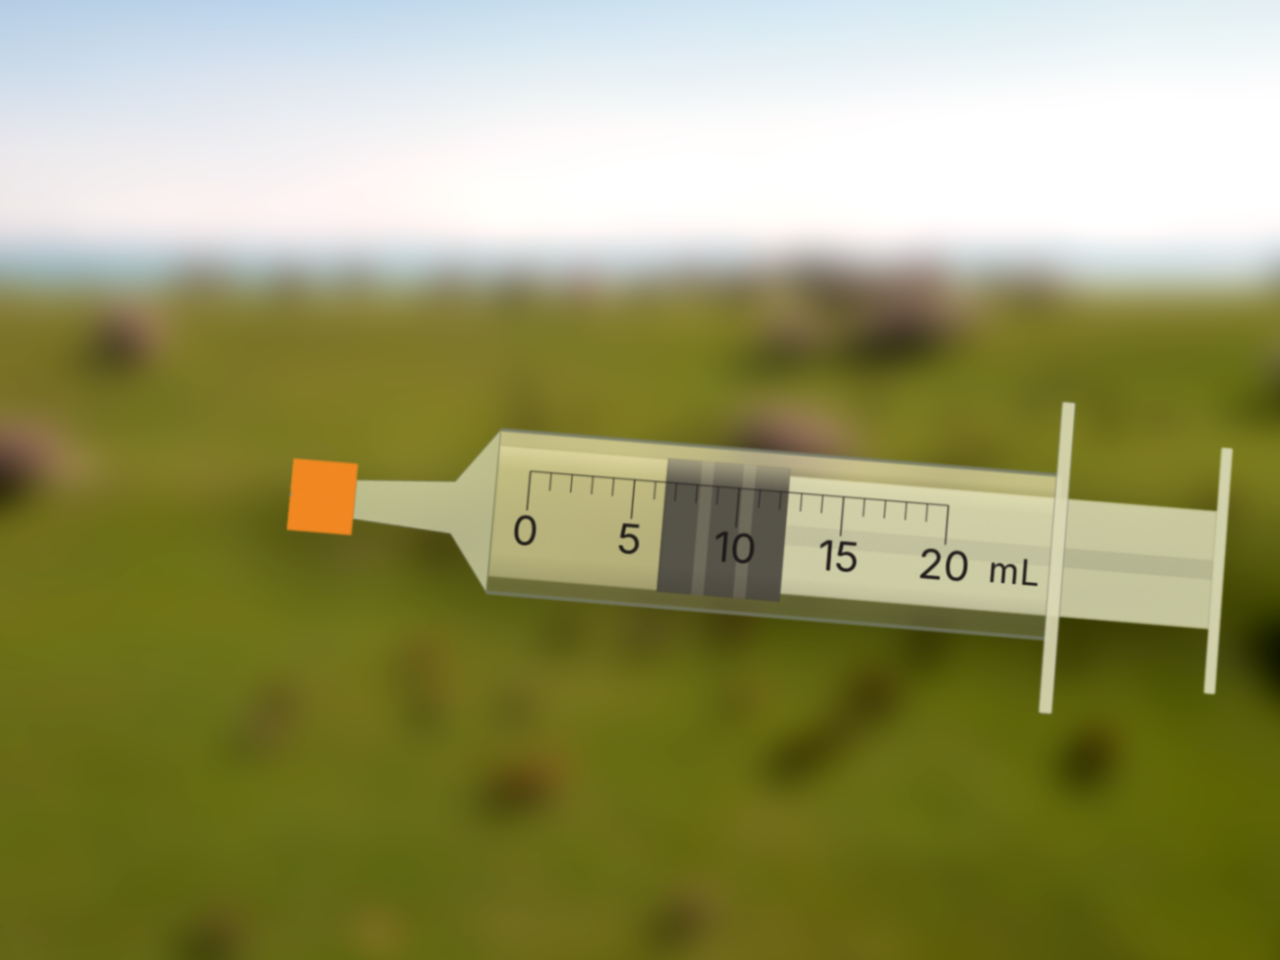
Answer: 6.5mL
